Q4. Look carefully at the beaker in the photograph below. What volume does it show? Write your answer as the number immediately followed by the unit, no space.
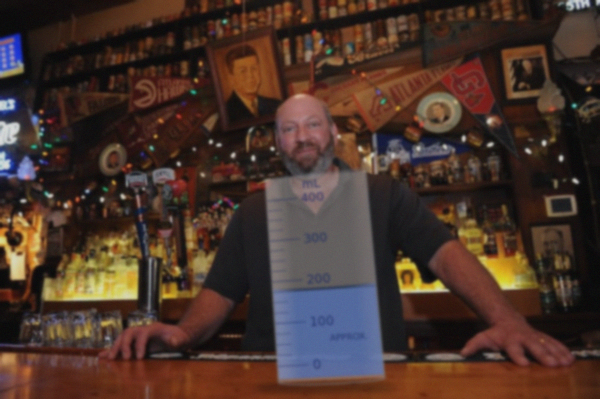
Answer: 175mL
